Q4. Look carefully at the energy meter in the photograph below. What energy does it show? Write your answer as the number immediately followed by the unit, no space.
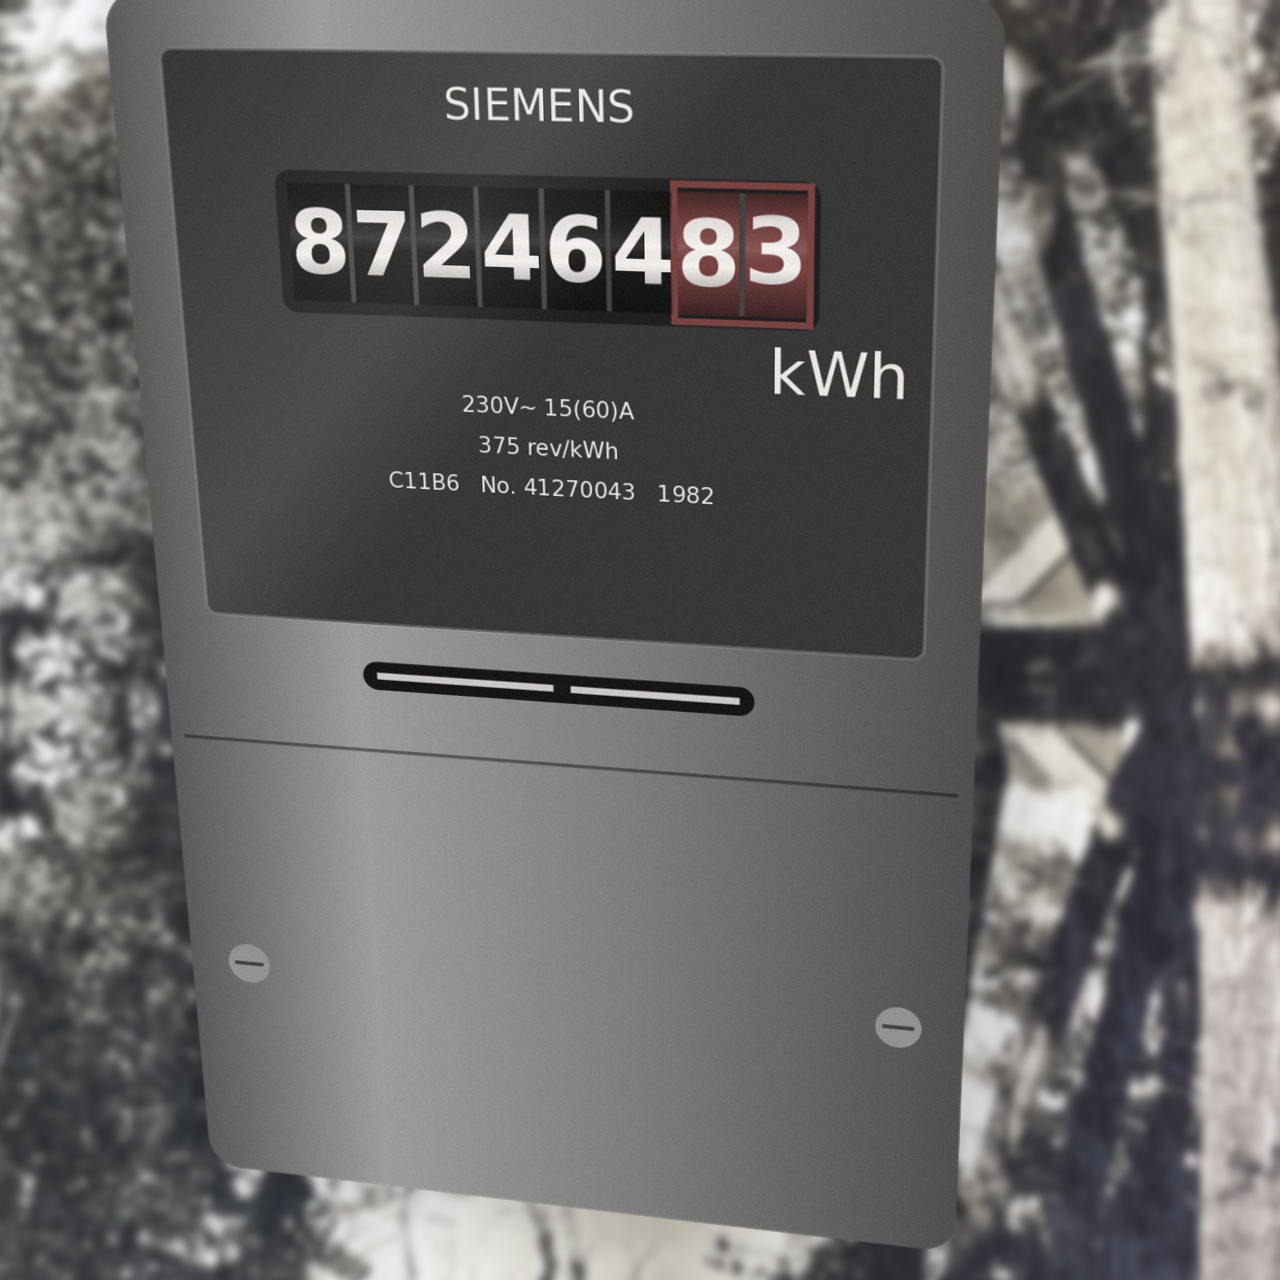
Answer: 872464.83kWh
